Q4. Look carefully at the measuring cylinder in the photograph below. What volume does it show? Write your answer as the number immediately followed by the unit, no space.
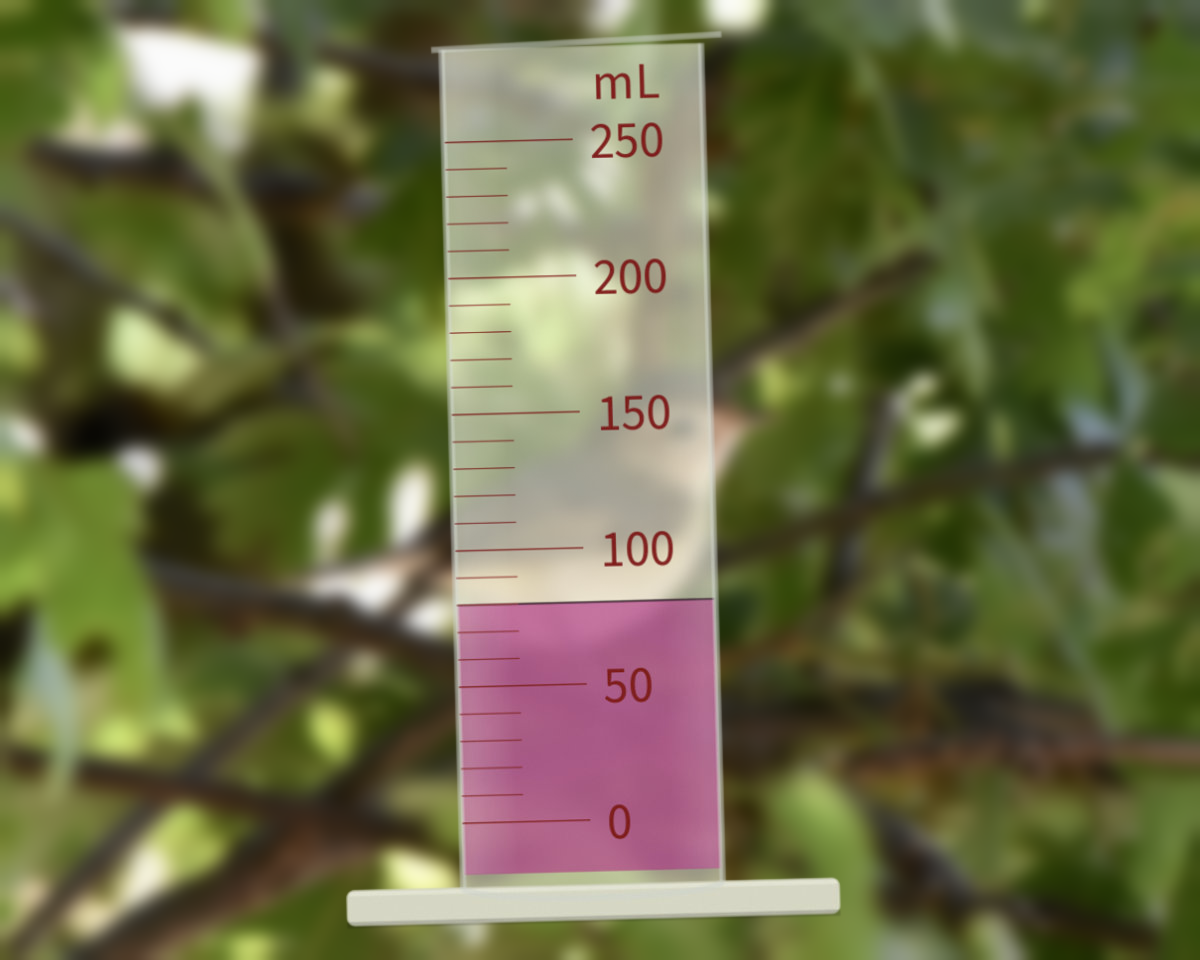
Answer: 80mL
